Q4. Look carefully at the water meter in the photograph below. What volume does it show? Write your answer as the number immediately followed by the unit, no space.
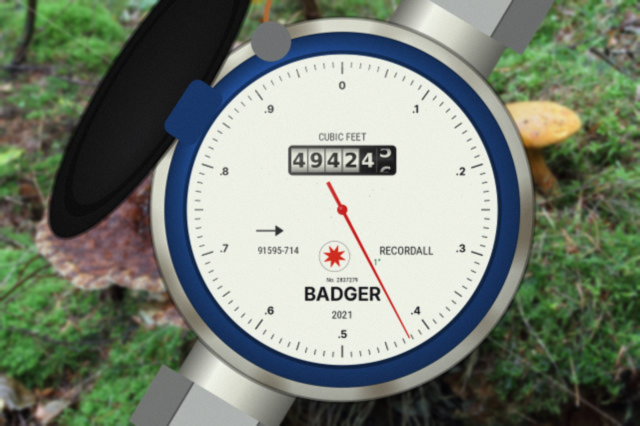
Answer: 494245.42ft³
